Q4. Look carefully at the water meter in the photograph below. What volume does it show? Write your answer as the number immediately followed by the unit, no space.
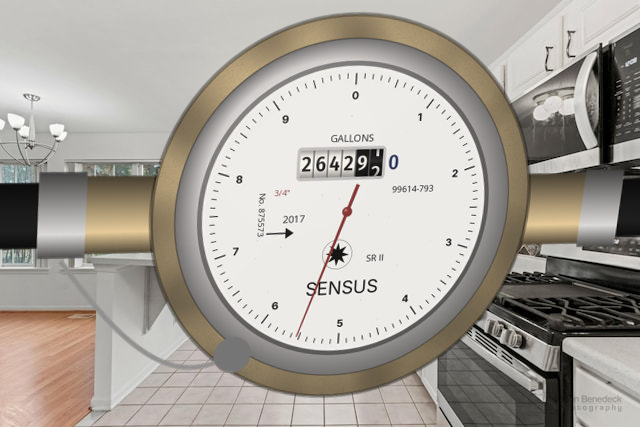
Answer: 2642915.5gal
